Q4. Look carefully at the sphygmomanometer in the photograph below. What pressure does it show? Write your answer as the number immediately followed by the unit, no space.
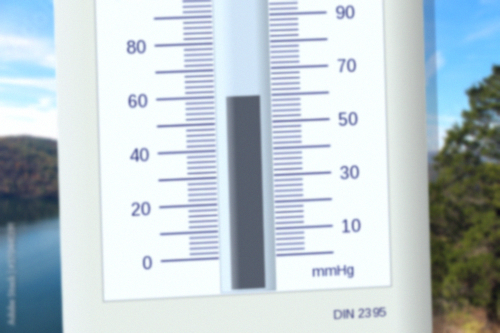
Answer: 60mmHg
